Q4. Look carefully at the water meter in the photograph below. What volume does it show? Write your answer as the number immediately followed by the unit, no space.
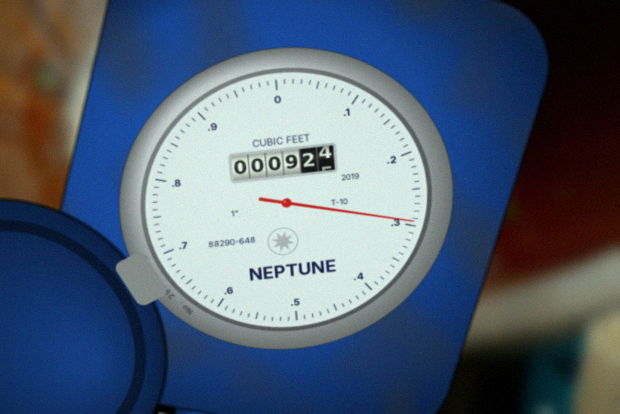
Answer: 924.29ft³
